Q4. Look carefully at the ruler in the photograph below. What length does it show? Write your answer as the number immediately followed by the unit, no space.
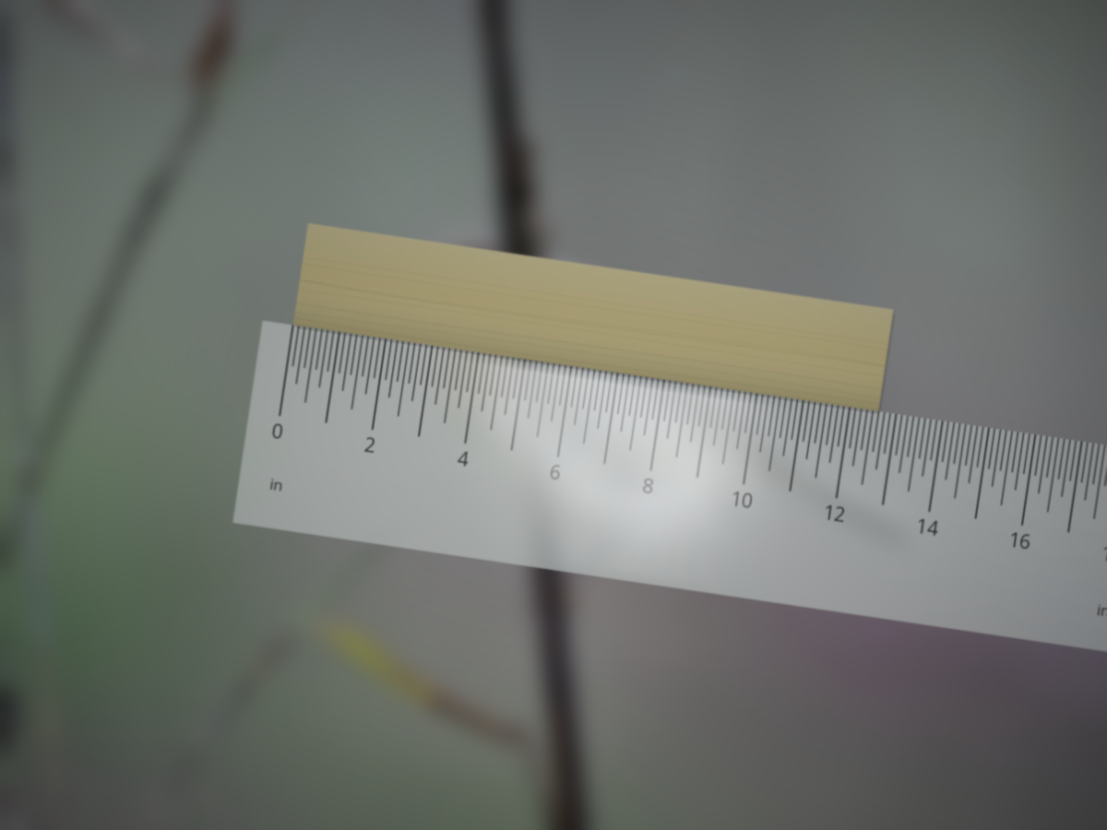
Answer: 12.625in
